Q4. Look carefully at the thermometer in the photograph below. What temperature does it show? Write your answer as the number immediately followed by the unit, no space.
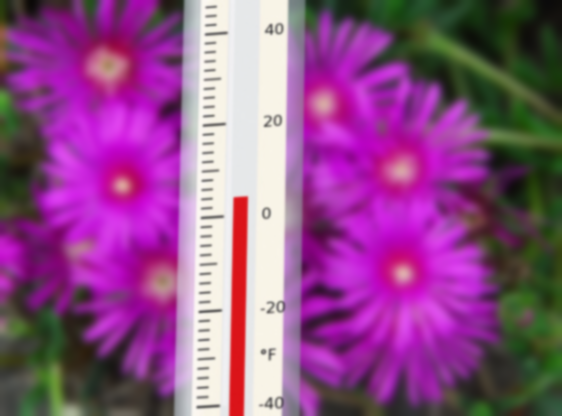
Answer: 4°F
